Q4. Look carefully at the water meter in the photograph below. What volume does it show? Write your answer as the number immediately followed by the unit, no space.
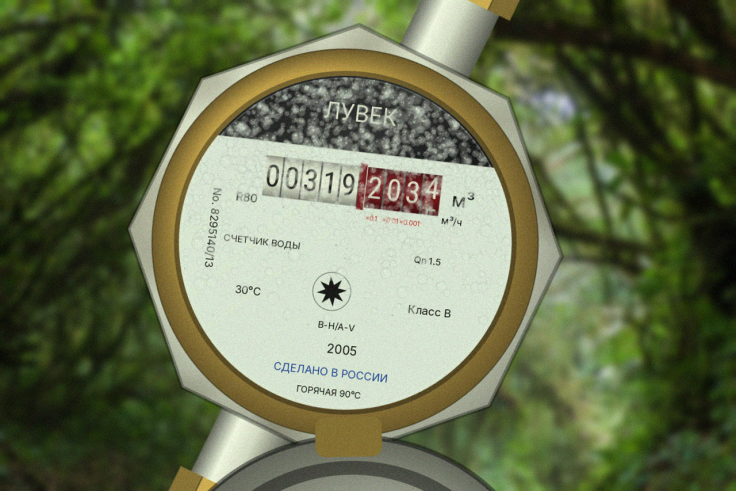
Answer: 319.2034m³
